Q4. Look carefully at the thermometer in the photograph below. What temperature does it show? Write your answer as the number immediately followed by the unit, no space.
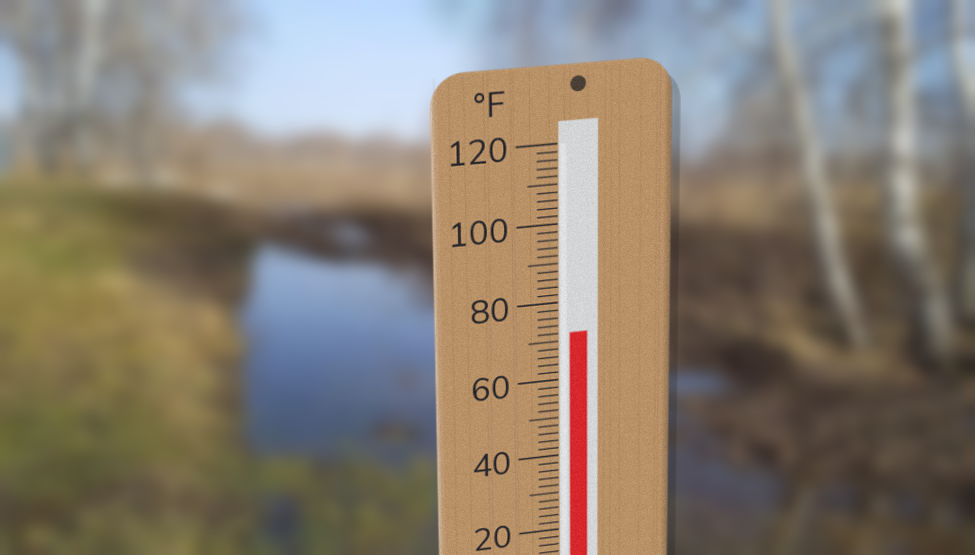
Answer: 72°F
